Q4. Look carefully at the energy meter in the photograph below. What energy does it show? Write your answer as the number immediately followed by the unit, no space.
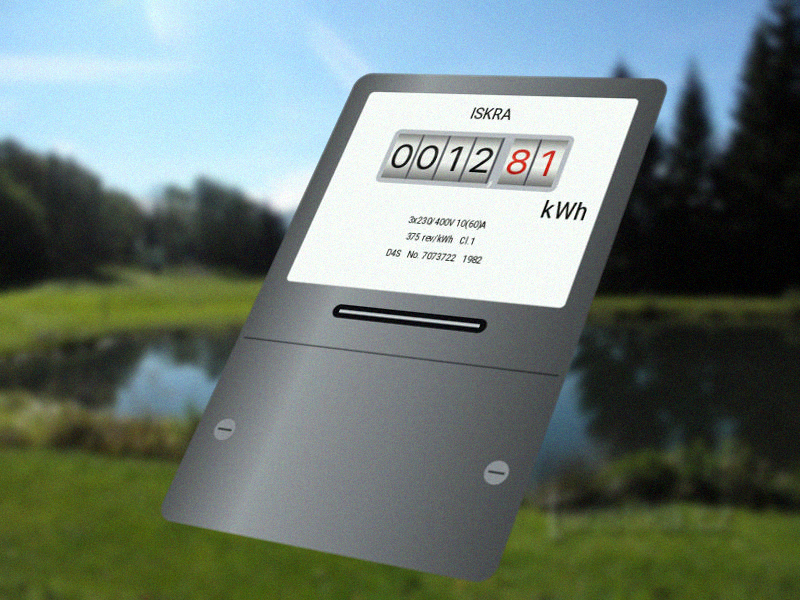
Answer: 12.81kWh
